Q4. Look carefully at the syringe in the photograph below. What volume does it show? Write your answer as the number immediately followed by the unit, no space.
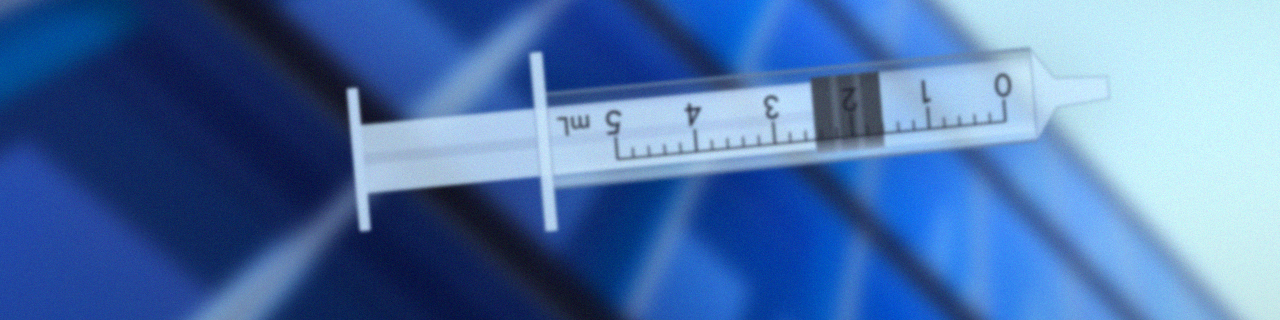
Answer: 1.6mL
